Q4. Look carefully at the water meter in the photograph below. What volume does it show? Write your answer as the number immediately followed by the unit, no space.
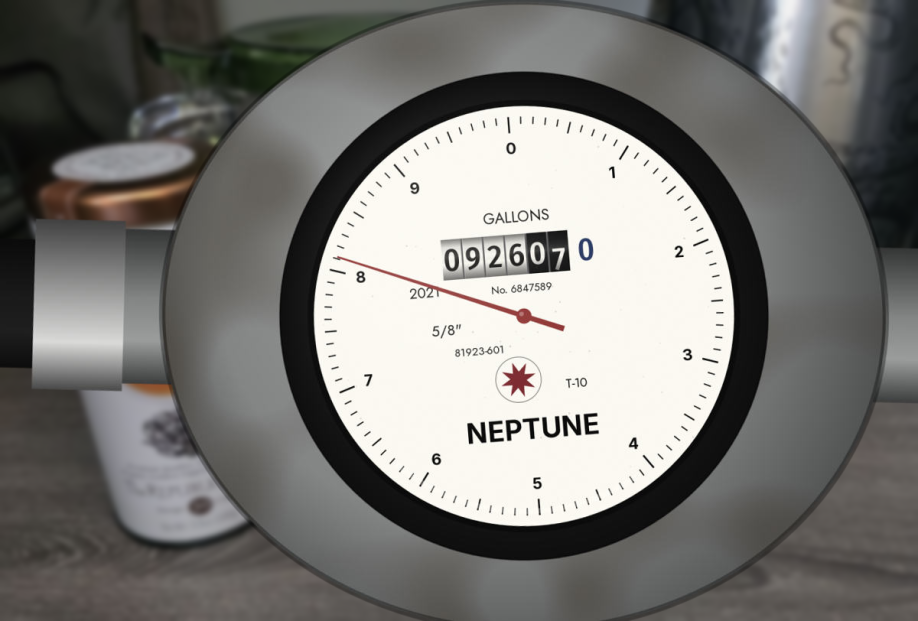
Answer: 926068.1gal
